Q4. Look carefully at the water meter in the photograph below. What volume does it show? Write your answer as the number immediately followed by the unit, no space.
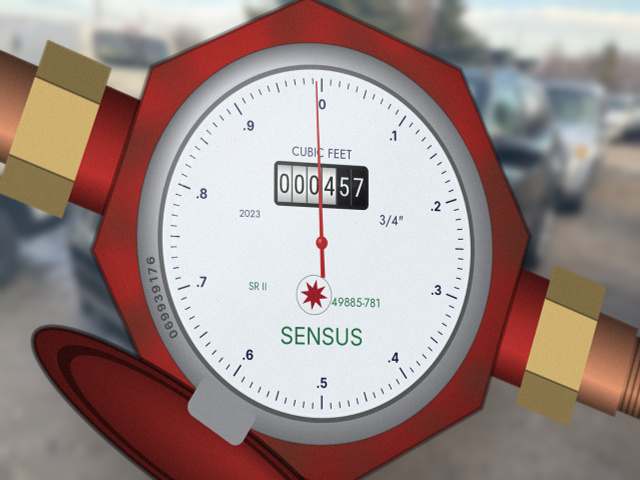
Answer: 456.99ft³
